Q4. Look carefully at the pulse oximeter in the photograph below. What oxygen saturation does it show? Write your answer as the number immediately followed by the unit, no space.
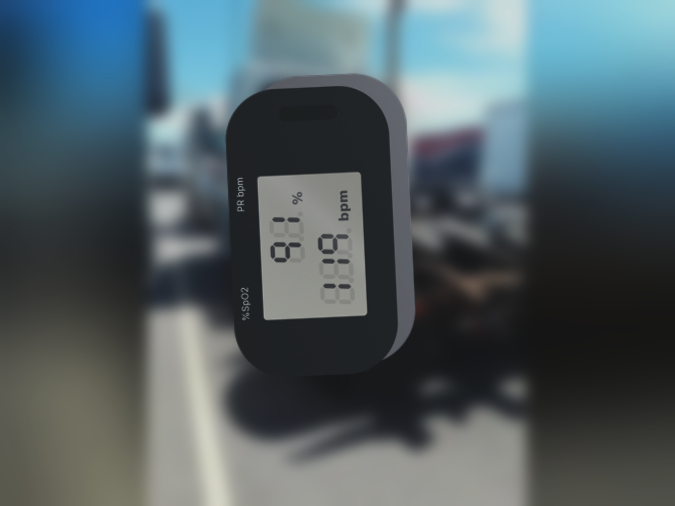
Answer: 91%
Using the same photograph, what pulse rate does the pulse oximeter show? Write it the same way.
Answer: 119bpm
